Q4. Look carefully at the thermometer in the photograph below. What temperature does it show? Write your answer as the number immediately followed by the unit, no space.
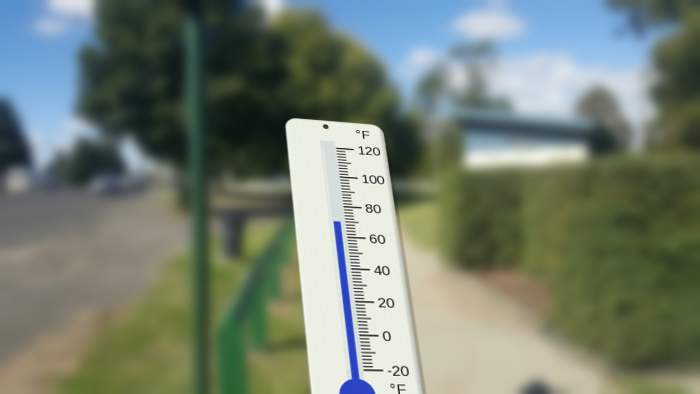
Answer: 70°F
